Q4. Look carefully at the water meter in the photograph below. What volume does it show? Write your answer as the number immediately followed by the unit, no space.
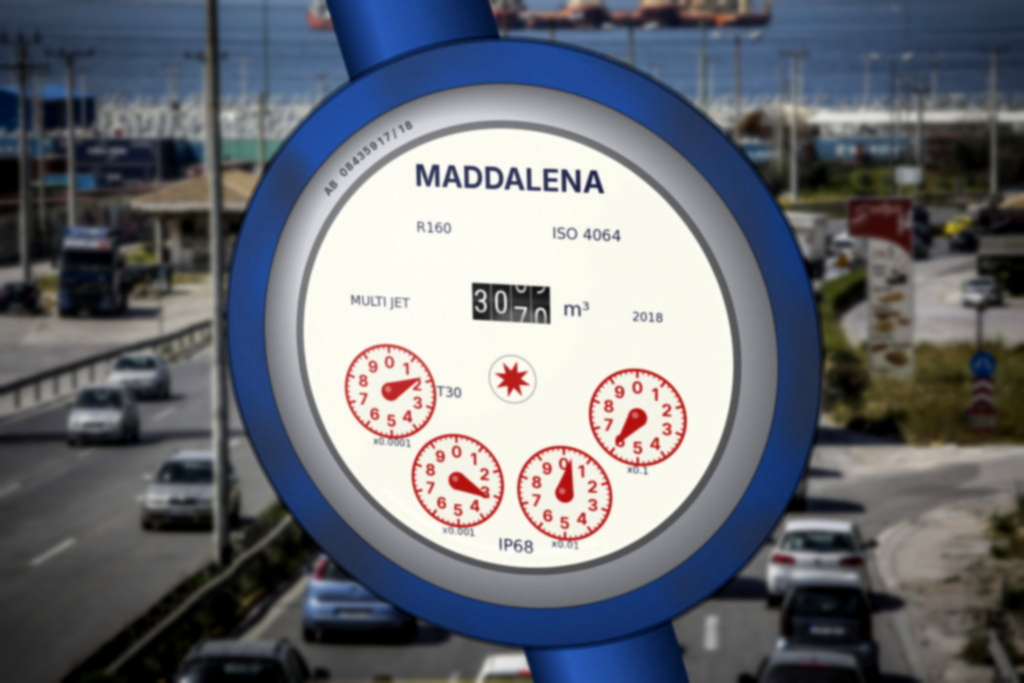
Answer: 3069.6031m³
